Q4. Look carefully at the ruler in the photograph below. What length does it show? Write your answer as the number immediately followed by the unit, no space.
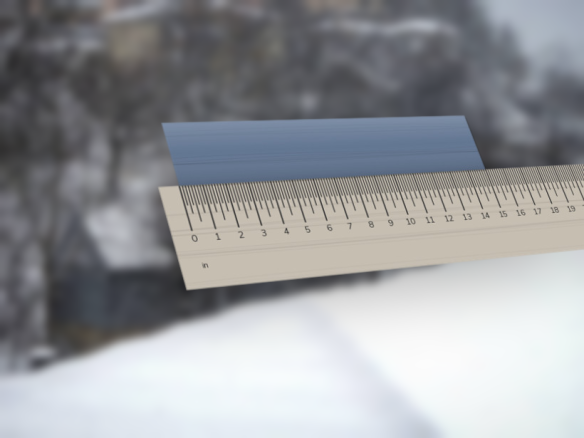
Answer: 15in
